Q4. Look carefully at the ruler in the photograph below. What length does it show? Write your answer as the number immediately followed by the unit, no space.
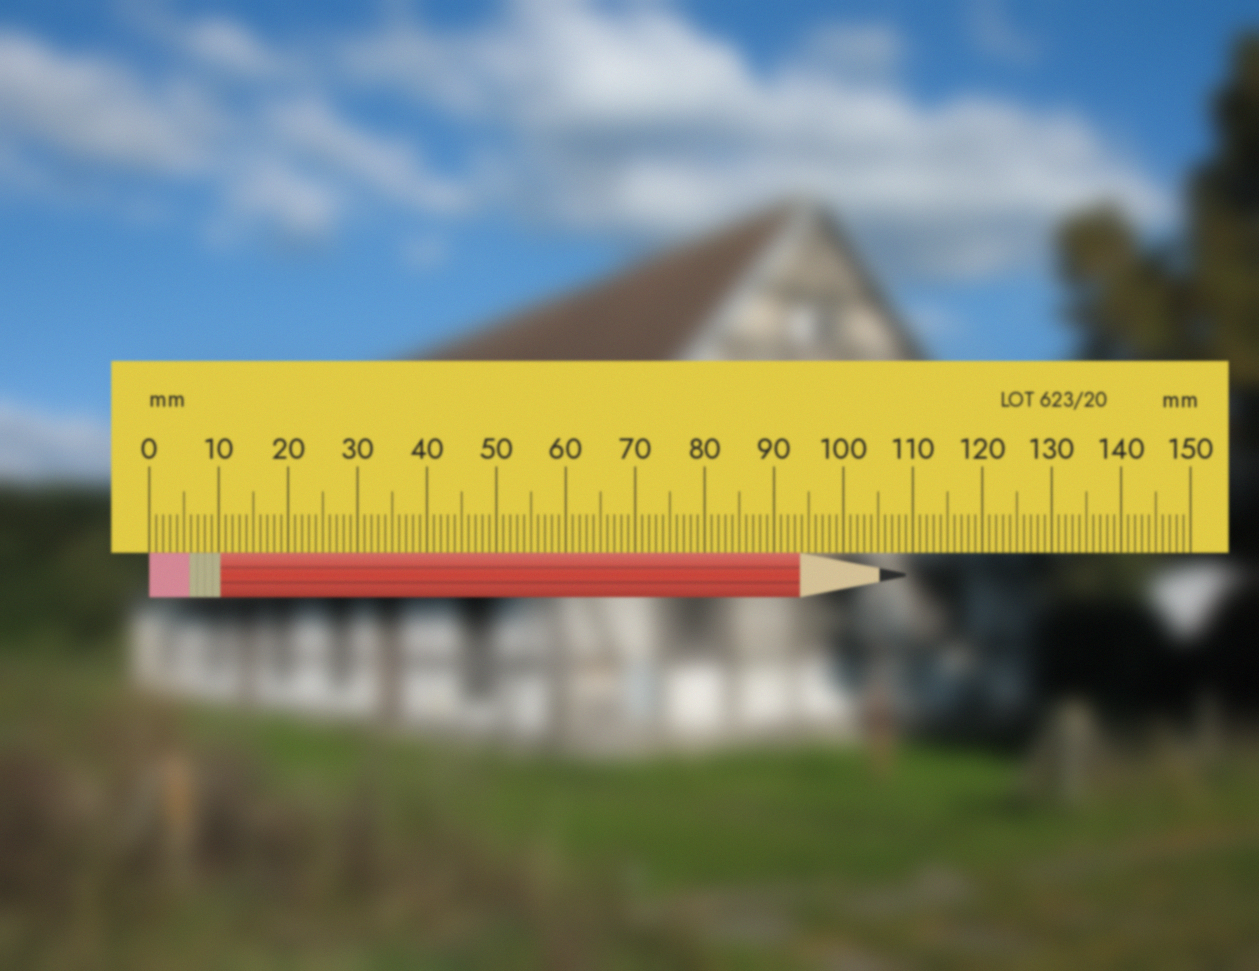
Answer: 109mm
